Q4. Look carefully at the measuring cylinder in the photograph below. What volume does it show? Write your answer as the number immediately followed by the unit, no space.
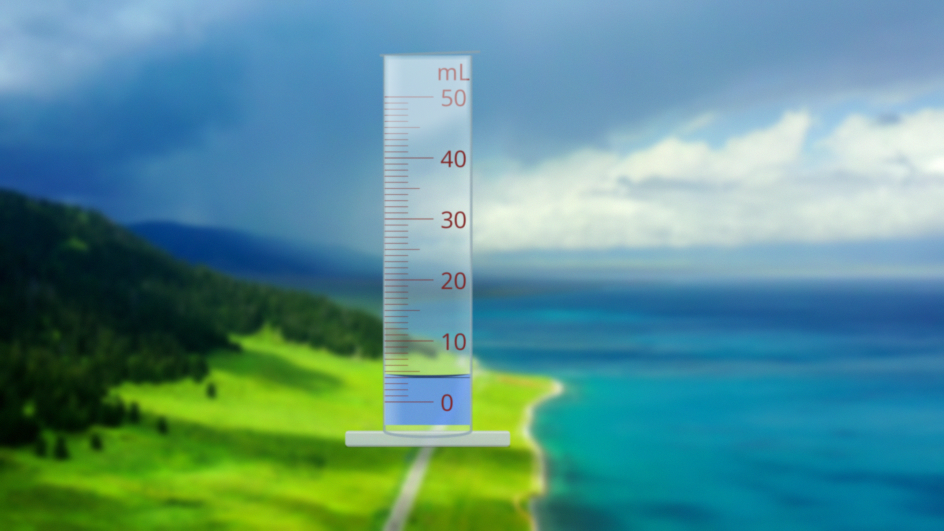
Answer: 4mL
